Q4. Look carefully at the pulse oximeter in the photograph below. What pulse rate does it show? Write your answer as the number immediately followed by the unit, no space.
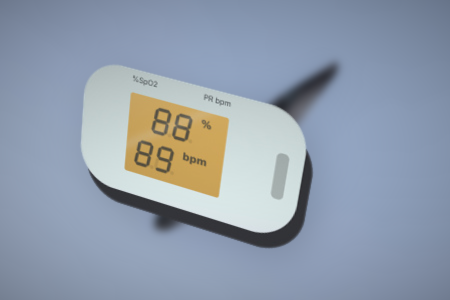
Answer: 89bpm
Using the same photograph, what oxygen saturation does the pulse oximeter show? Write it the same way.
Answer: 88%
